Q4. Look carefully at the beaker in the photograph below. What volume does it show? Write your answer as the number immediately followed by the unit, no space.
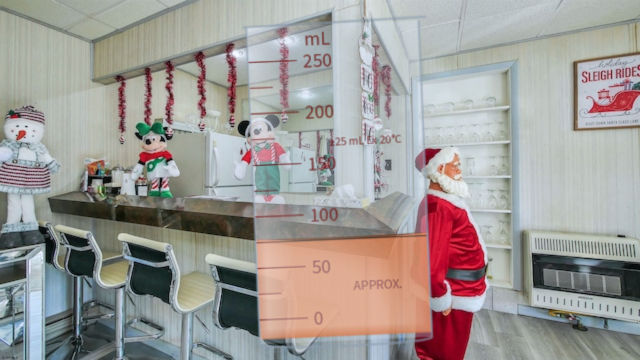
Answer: 75mL
